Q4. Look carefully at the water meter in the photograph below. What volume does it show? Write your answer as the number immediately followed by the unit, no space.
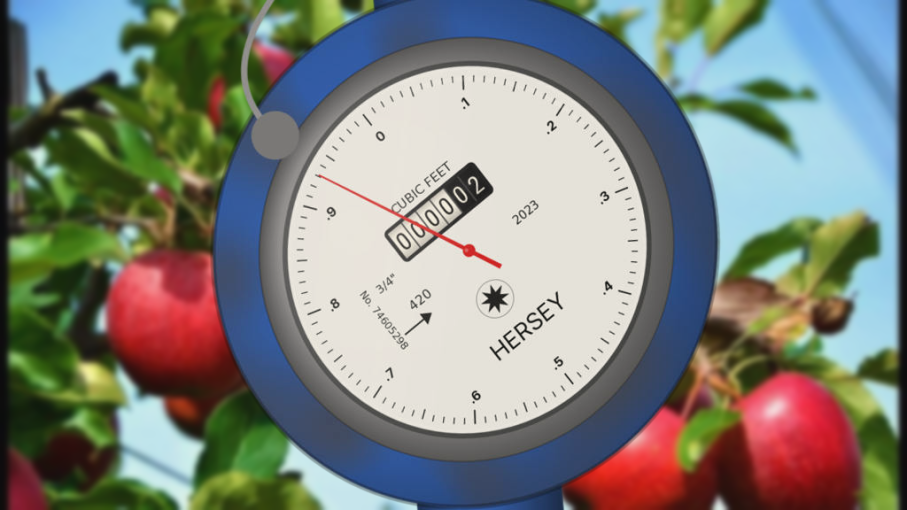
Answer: 1.93ft³
